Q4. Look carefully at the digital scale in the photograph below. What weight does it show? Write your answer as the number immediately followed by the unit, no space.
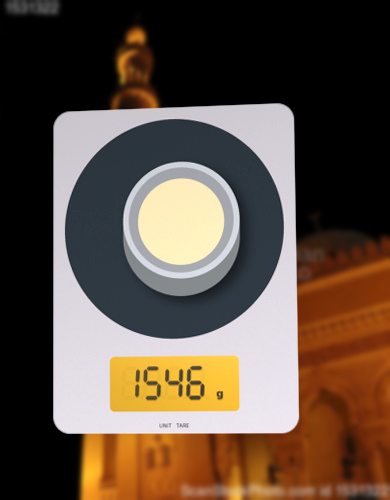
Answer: 1546g
